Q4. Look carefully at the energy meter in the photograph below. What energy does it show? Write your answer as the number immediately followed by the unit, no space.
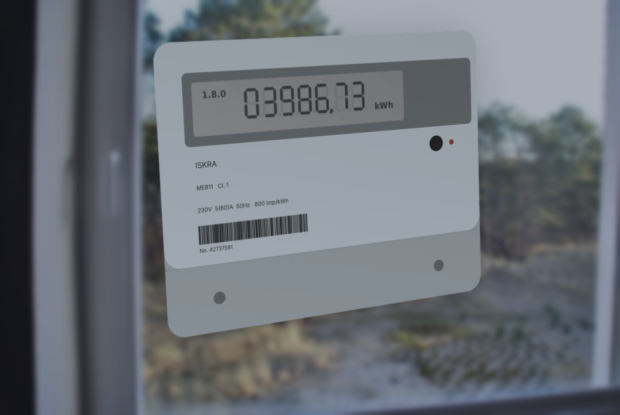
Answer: 3986.73kWh
